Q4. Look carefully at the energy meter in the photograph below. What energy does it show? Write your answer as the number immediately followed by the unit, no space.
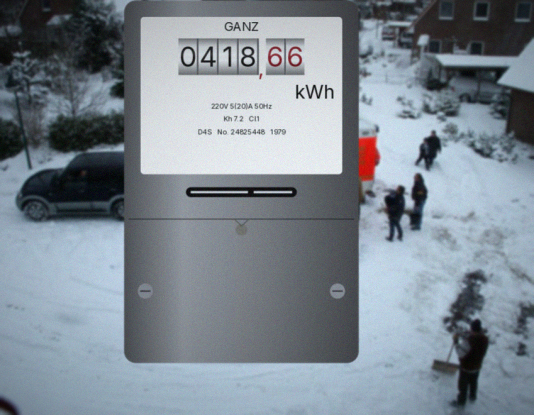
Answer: 418.66kWh
